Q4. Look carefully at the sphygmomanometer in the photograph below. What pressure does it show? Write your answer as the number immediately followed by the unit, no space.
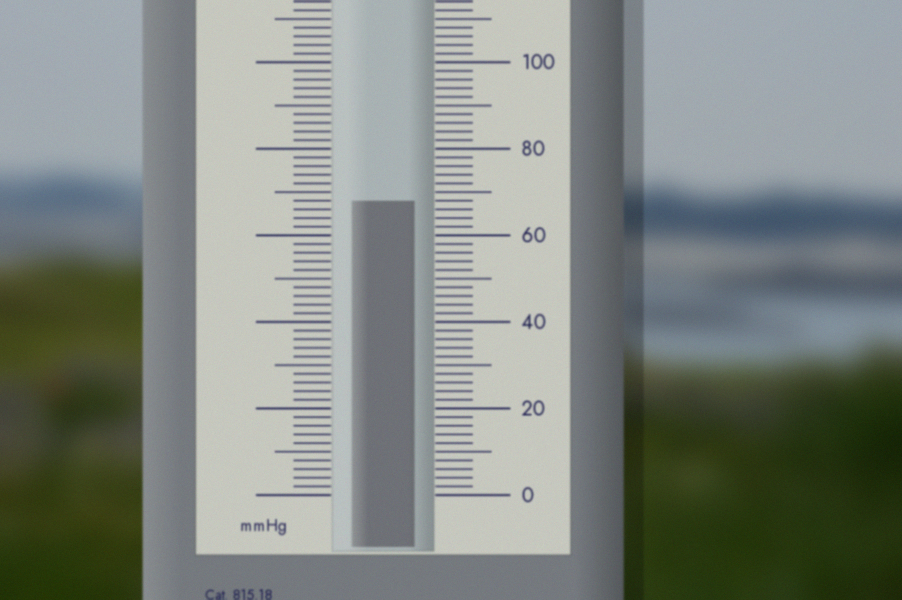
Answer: 68mmHg
